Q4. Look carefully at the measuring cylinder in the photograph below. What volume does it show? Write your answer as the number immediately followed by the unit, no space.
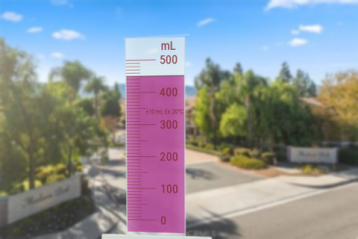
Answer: 450mL
